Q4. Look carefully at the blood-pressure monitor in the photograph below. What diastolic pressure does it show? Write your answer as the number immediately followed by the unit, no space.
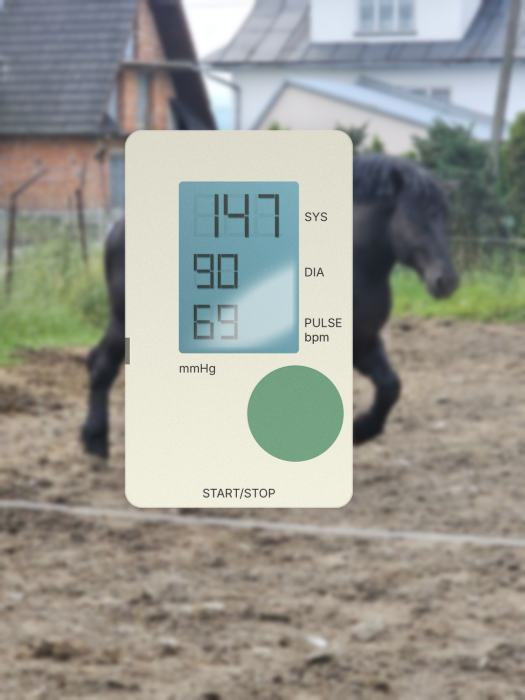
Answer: 90mmHg
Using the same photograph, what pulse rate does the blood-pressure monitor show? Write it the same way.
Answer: 69bpm
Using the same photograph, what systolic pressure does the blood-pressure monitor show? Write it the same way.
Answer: 147mmHg
